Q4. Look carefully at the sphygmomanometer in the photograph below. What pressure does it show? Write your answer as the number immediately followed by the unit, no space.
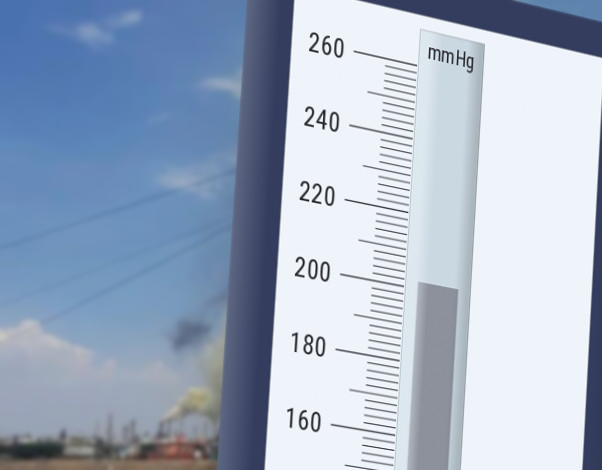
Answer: 202mmHg
